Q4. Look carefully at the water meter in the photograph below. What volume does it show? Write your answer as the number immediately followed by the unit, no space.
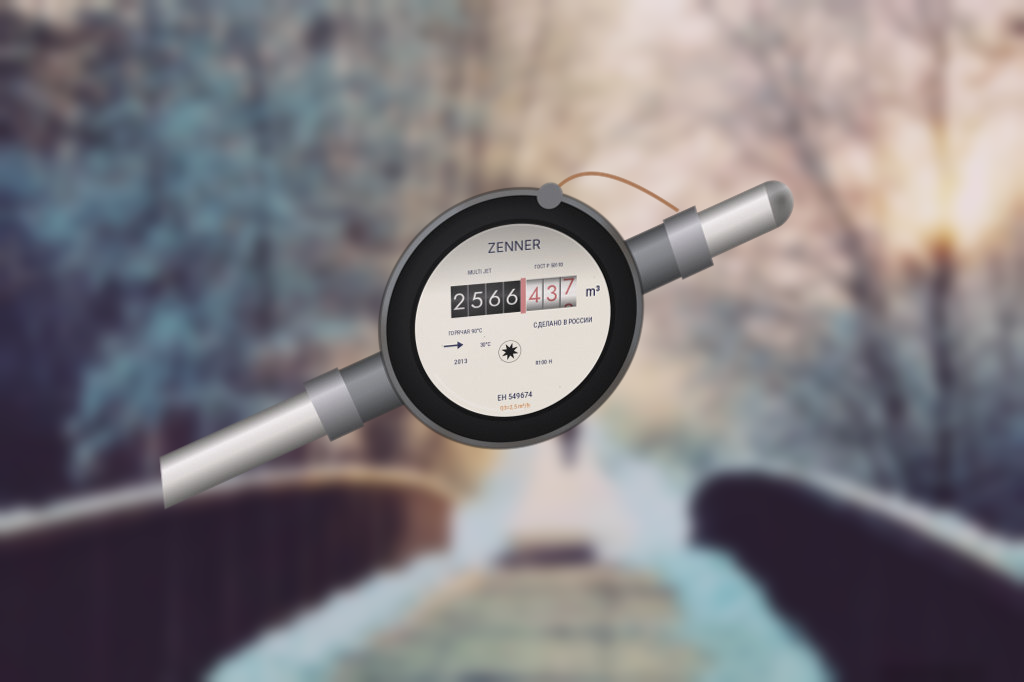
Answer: 2566.437m³
